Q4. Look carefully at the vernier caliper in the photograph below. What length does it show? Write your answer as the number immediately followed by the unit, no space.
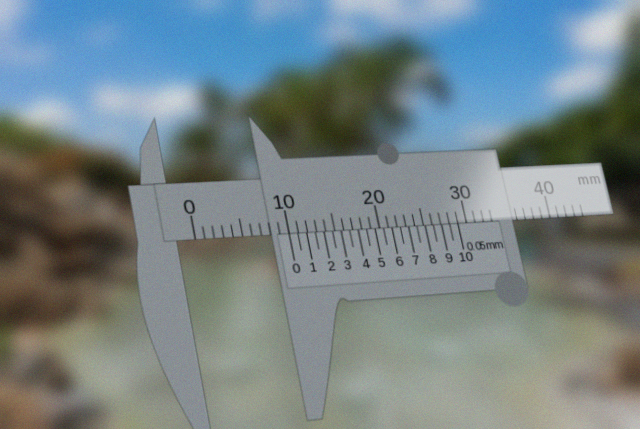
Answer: 10.0mm
